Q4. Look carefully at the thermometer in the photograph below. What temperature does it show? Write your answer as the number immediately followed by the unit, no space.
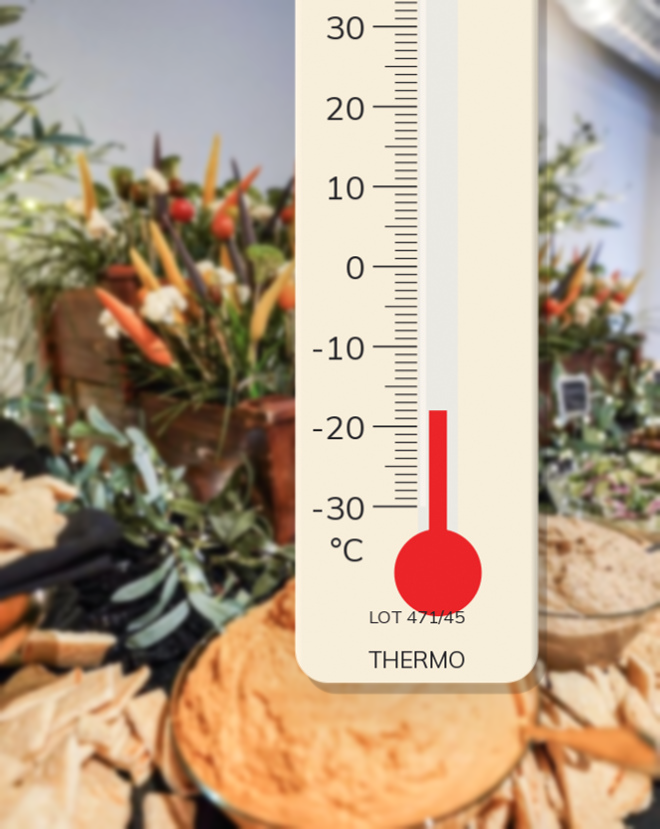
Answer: -18°C
